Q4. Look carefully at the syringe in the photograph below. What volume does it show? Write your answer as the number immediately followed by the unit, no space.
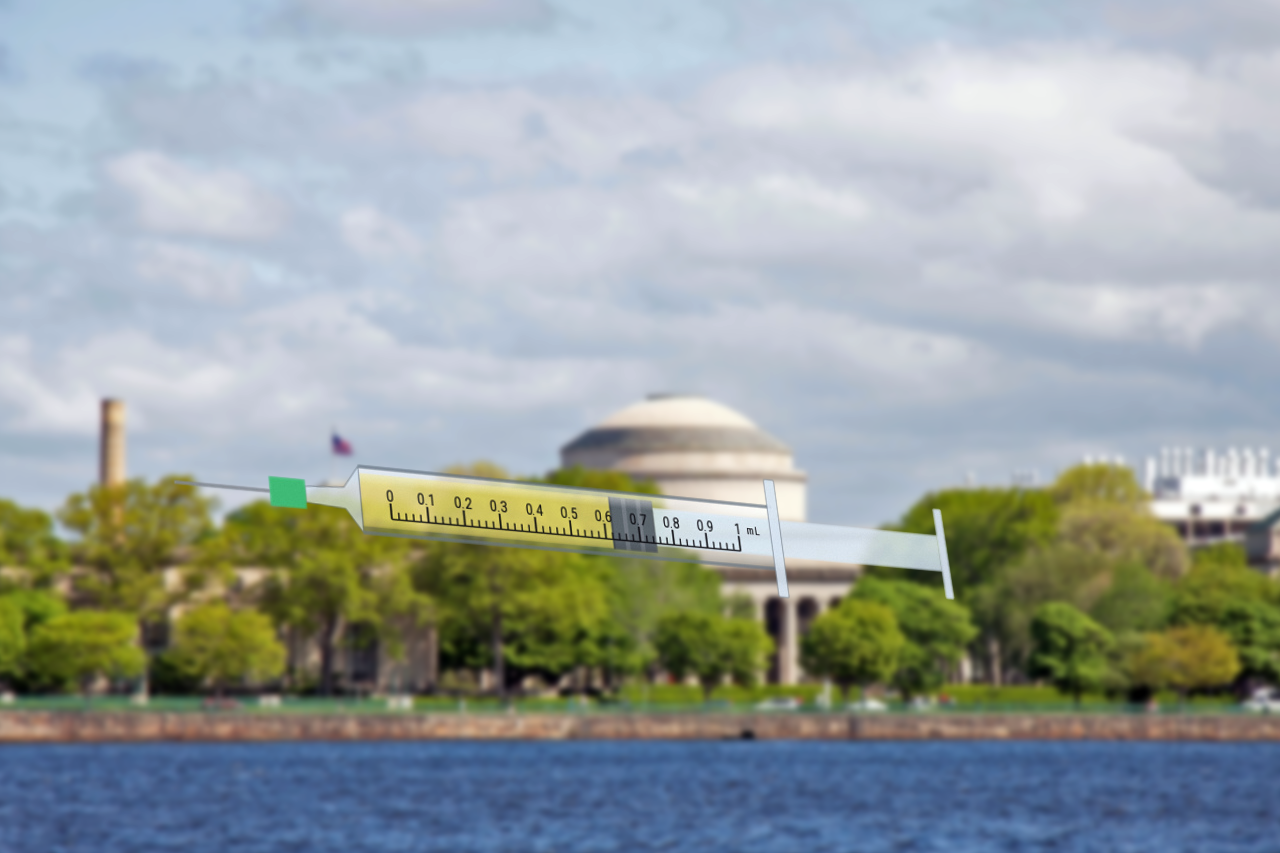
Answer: 0.62mL
